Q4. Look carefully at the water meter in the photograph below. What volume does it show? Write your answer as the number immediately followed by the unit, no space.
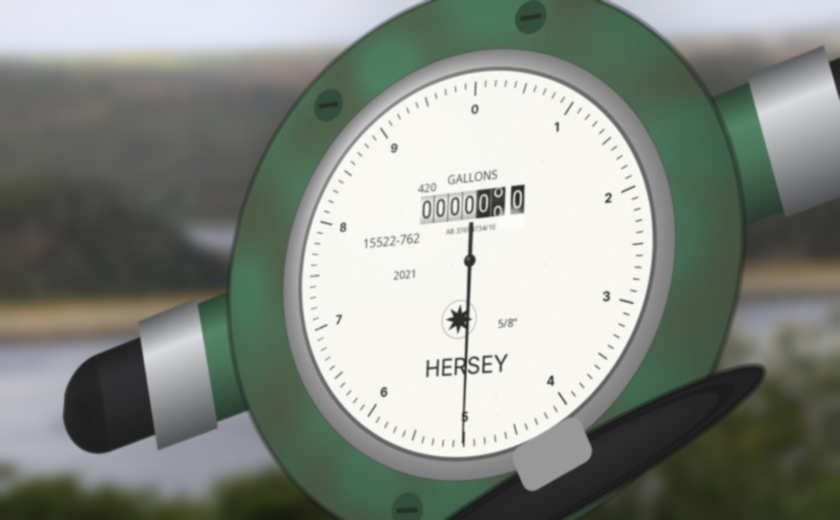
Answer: 85.0gal
